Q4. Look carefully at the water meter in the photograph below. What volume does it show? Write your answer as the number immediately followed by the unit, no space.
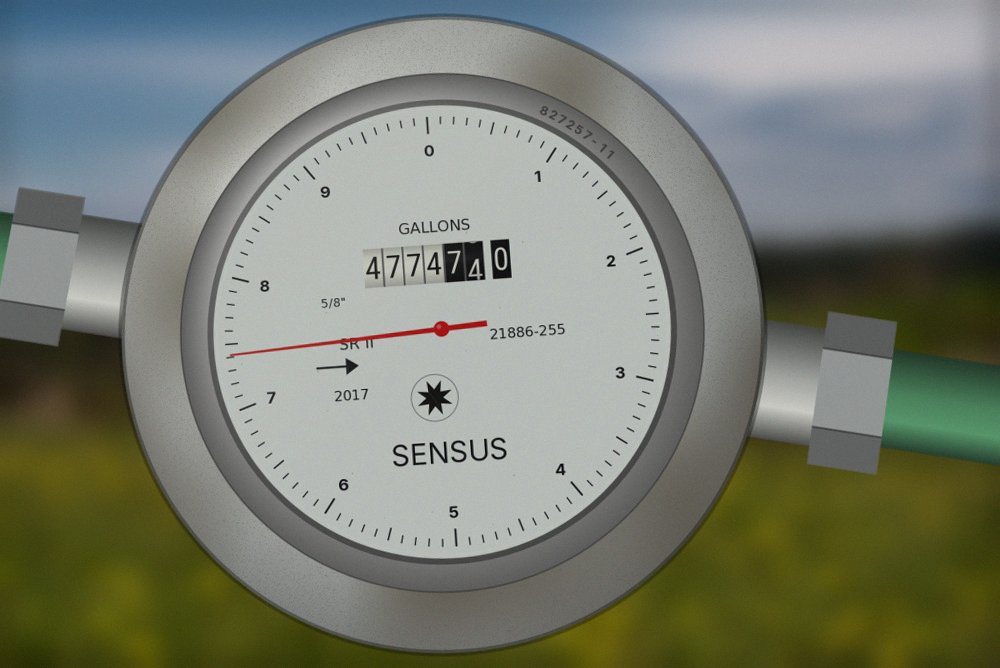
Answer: 4774737.4gal
